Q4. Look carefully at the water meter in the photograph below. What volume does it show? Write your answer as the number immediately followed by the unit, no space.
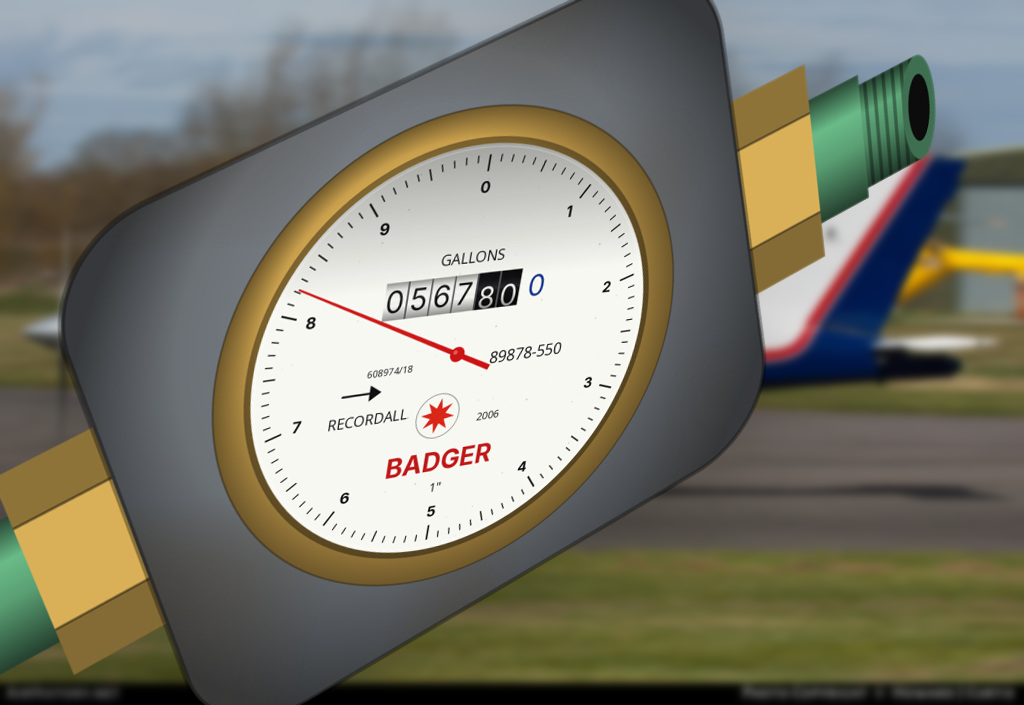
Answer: 567798.2gal
